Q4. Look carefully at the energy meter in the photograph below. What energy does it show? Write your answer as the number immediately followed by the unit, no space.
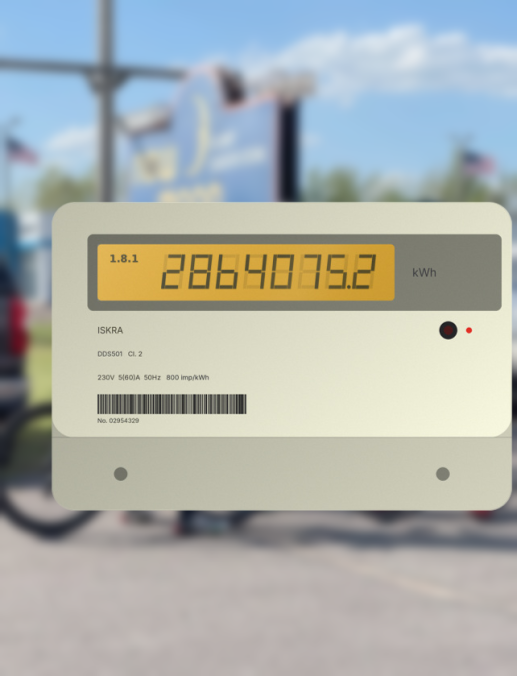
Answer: 2864075.2kWh
